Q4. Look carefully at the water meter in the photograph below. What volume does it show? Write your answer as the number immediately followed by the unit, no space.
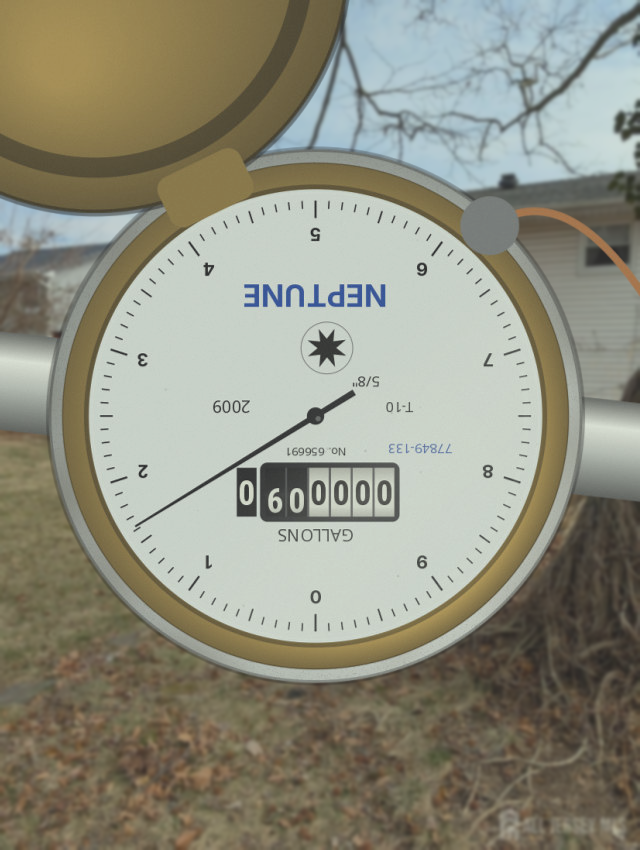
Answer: 91.6gal
